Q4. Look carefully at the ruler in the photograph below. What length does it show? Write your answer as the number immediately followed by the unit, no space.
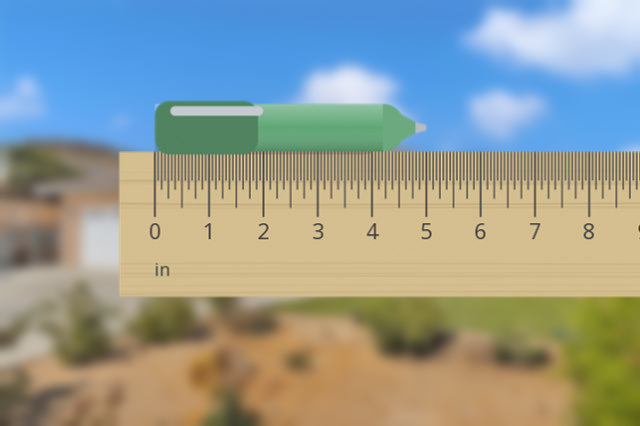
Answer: 5in
